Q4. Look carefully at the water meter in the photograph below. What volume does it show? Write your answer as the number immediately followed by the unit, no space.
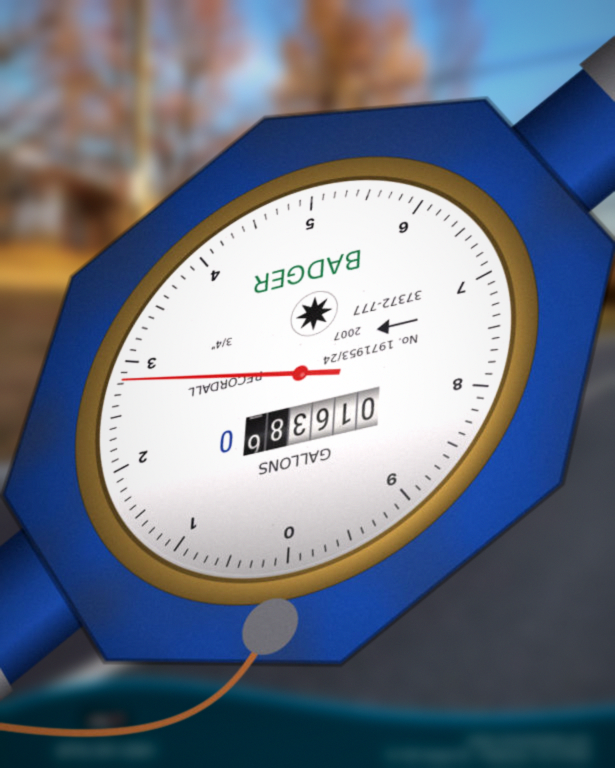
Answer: 163862.8gal
